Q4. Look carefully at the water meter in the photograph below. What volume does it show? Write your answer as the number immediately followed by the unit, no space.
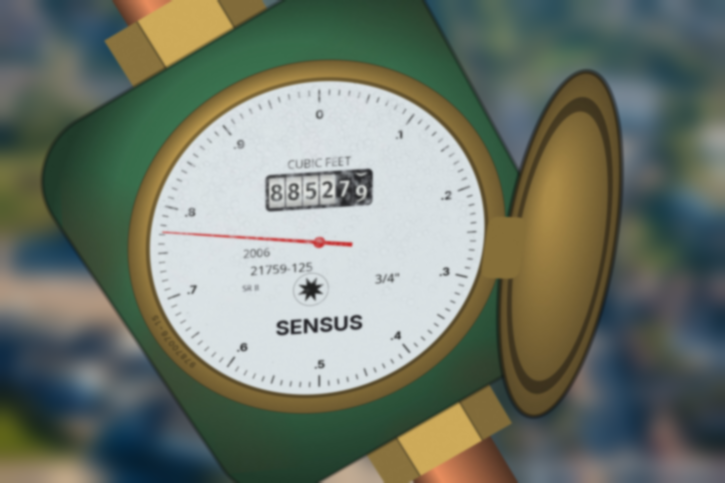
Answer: 885278.77ft³
